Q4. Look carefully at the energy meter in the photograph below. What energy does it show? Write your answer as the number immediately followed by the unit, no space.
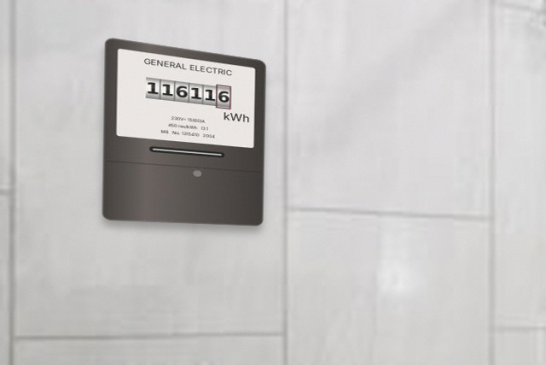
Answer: 11611.6kWh
